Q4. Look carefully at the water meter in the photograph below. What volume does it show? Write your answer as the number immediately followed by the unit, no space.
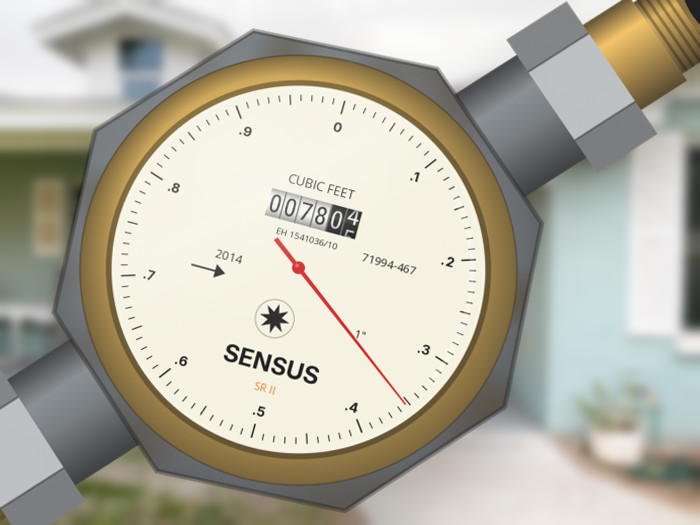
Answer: 7804.35ft³
